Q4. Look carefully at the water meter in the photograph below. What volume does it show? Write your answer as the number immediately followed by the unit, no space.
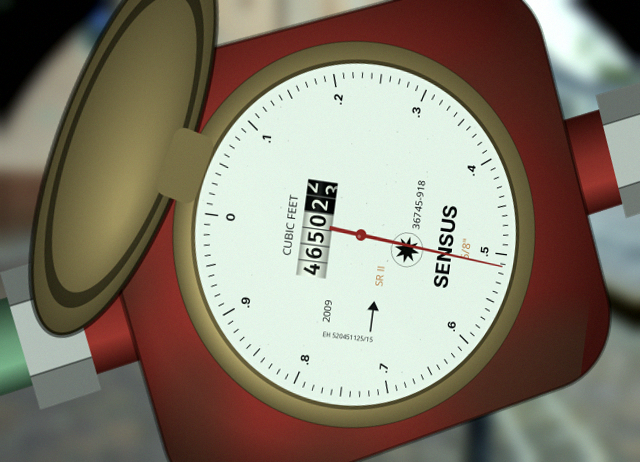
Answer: 465022.51ft³
